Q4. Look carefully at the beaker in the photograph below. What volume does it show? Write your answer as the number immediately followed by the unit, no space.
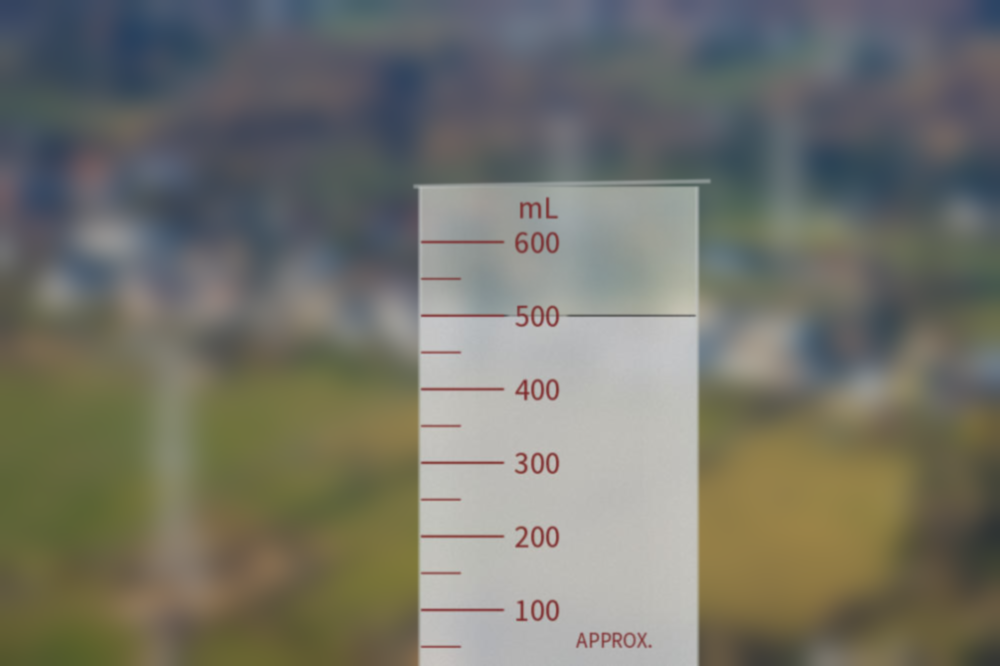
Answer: 500mL
